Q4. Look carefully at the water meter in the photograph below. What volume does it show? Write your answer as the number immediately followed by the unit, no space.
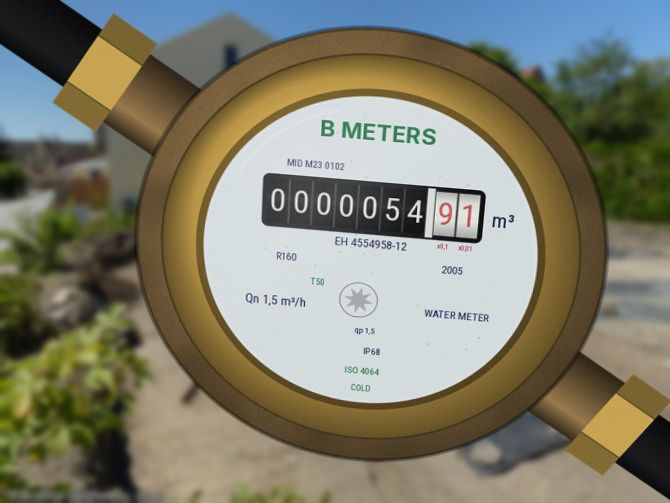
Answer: 54.91m³
